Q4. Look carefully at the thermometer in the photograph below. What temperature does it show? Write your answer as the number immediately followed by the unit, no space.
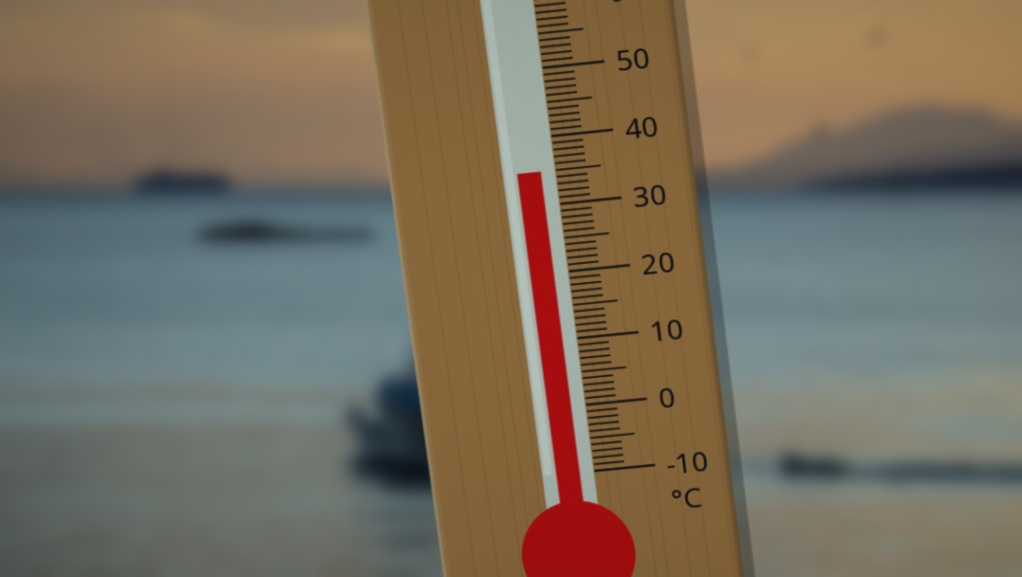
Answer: 35°C
